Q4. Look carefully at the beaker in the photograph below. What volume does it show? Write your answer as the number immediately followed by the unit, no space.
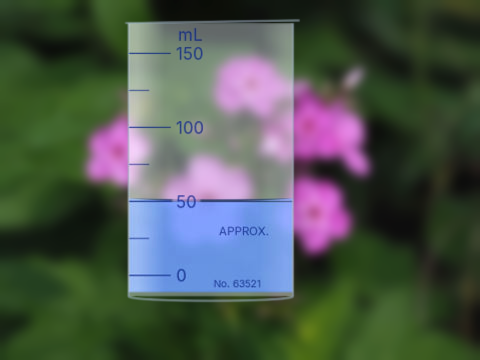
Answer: 50mL
